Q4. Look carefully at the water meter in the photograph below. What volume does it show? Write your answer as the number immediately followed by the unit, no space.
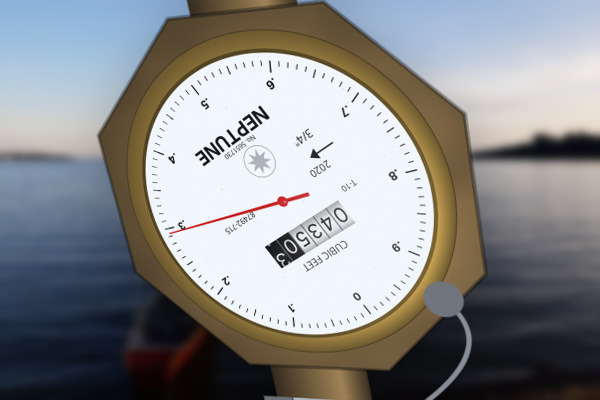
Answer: 43503.29ft³
